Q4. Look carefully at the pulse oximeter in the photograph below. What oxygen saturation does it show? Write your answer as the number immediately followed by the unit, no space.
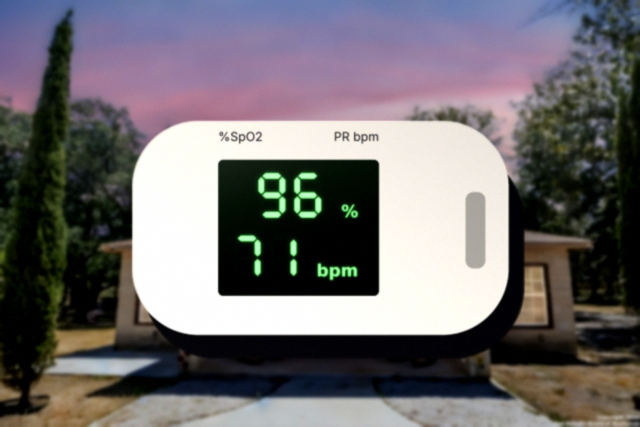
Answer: 96%
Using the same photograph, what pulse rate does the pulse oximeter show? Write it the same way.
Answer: 71bpm
